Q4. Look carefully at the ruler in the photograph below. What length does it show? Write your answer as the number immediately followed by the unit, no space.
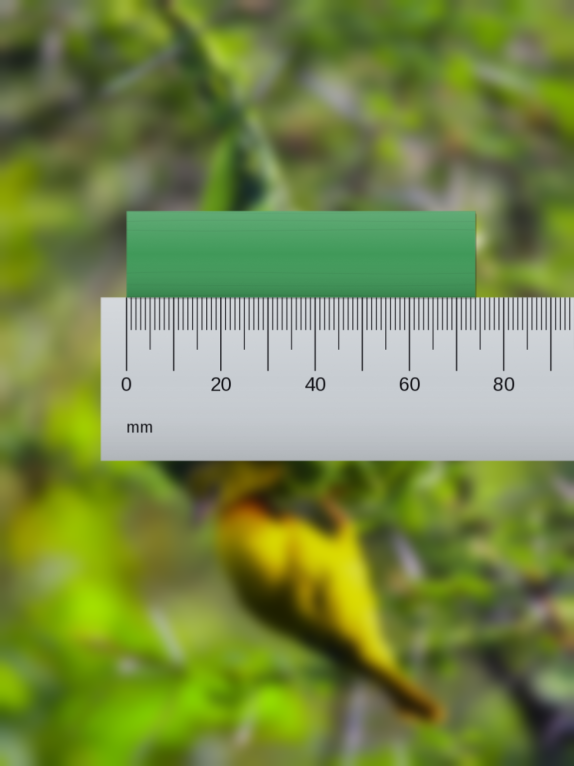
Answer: 74mm
